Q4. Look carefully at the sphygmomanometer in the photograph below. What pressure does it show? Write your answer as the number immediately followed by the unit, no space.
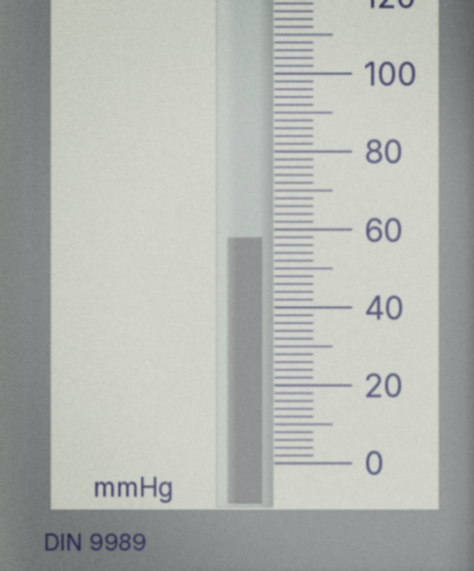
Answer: 58mmHg
